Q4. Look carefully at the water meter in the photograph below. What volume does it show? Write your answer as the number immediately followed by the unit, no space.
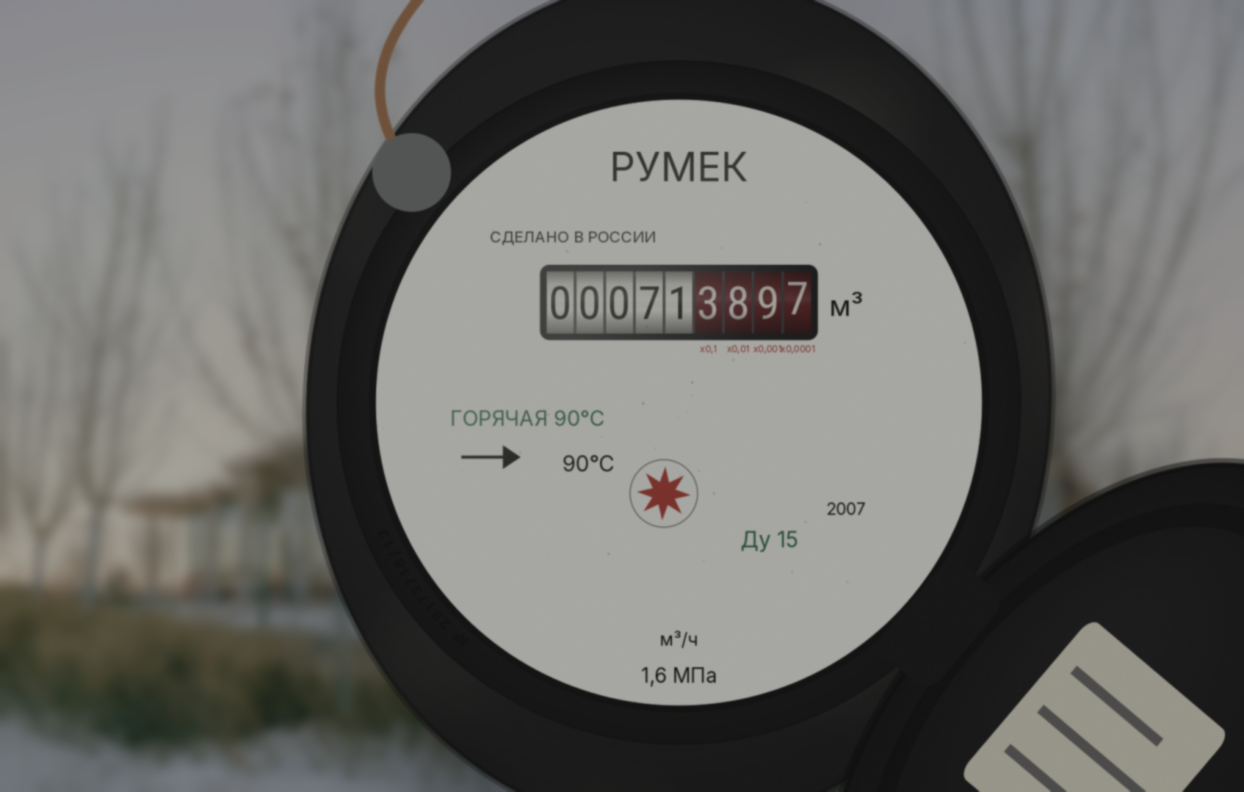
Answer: 71.3897m³
